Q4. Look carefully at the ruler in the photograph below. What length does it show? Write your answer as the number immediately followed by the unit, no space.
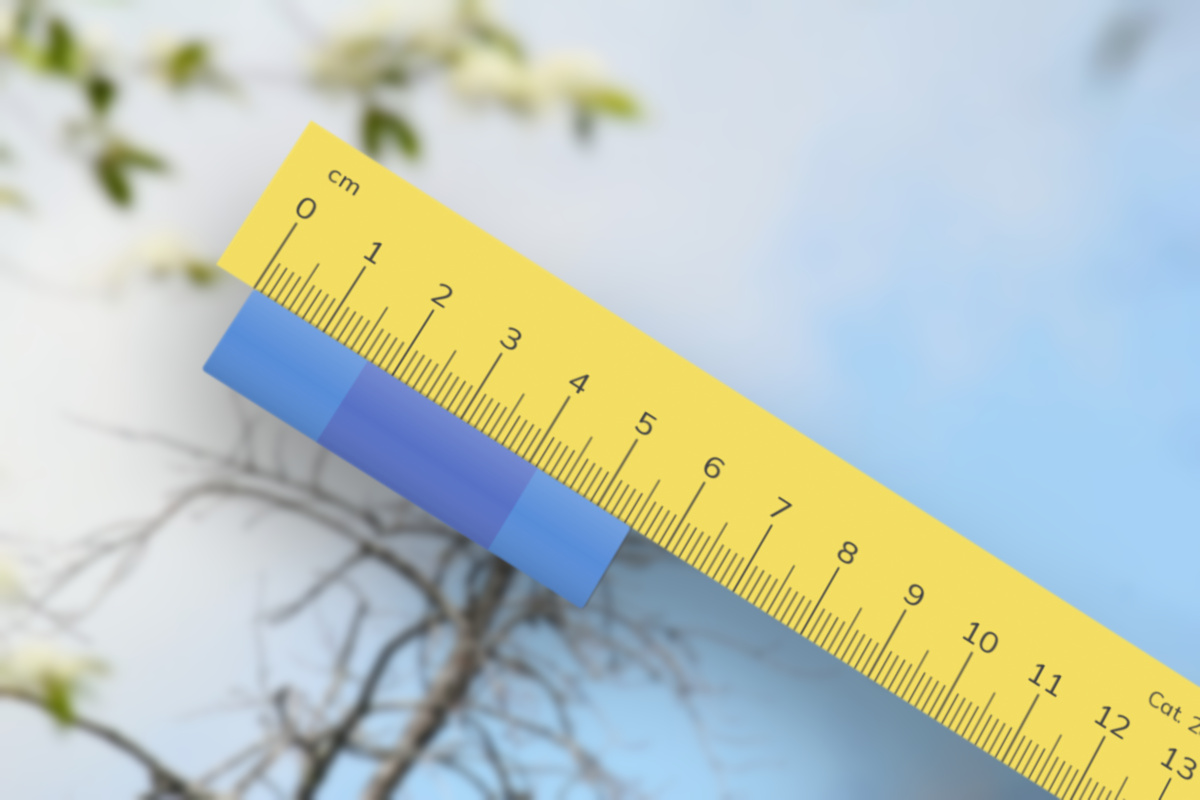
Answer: 5.5cm
